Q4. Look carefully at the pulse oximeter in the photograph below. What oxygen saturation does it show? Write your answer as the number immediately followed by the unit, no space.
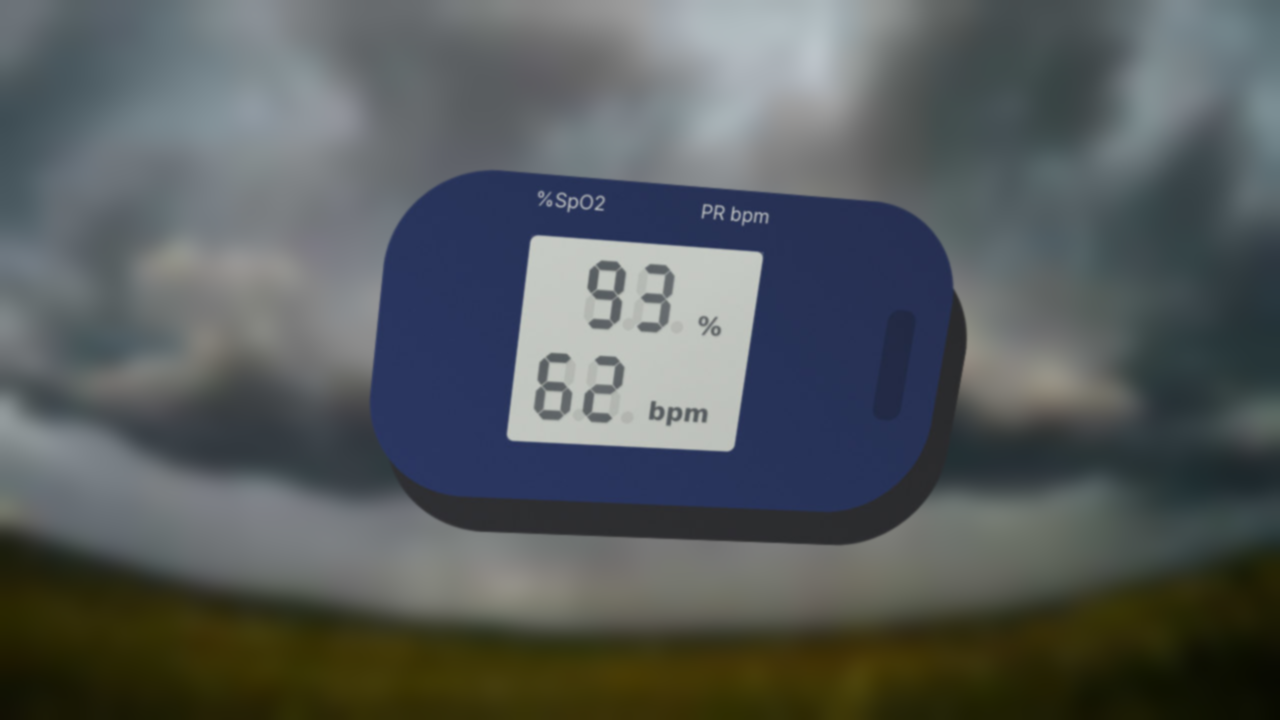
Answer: 93%
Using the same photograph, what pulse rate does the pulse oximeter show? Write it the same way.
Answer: 62bpm
